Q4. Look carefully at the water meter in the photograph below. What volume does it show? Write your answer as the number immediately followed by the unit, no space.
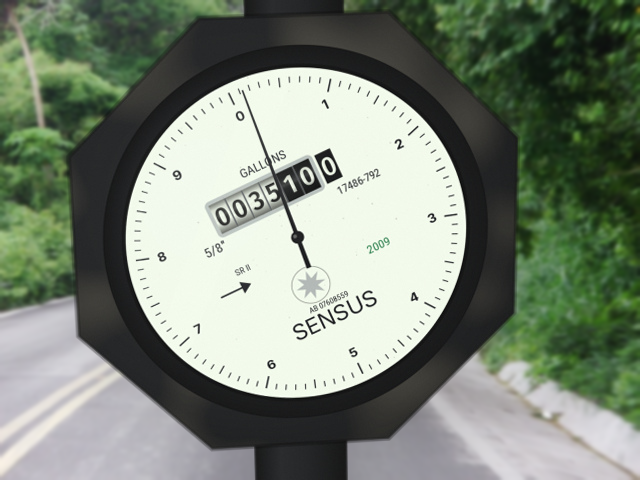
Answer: 35100.1gal
